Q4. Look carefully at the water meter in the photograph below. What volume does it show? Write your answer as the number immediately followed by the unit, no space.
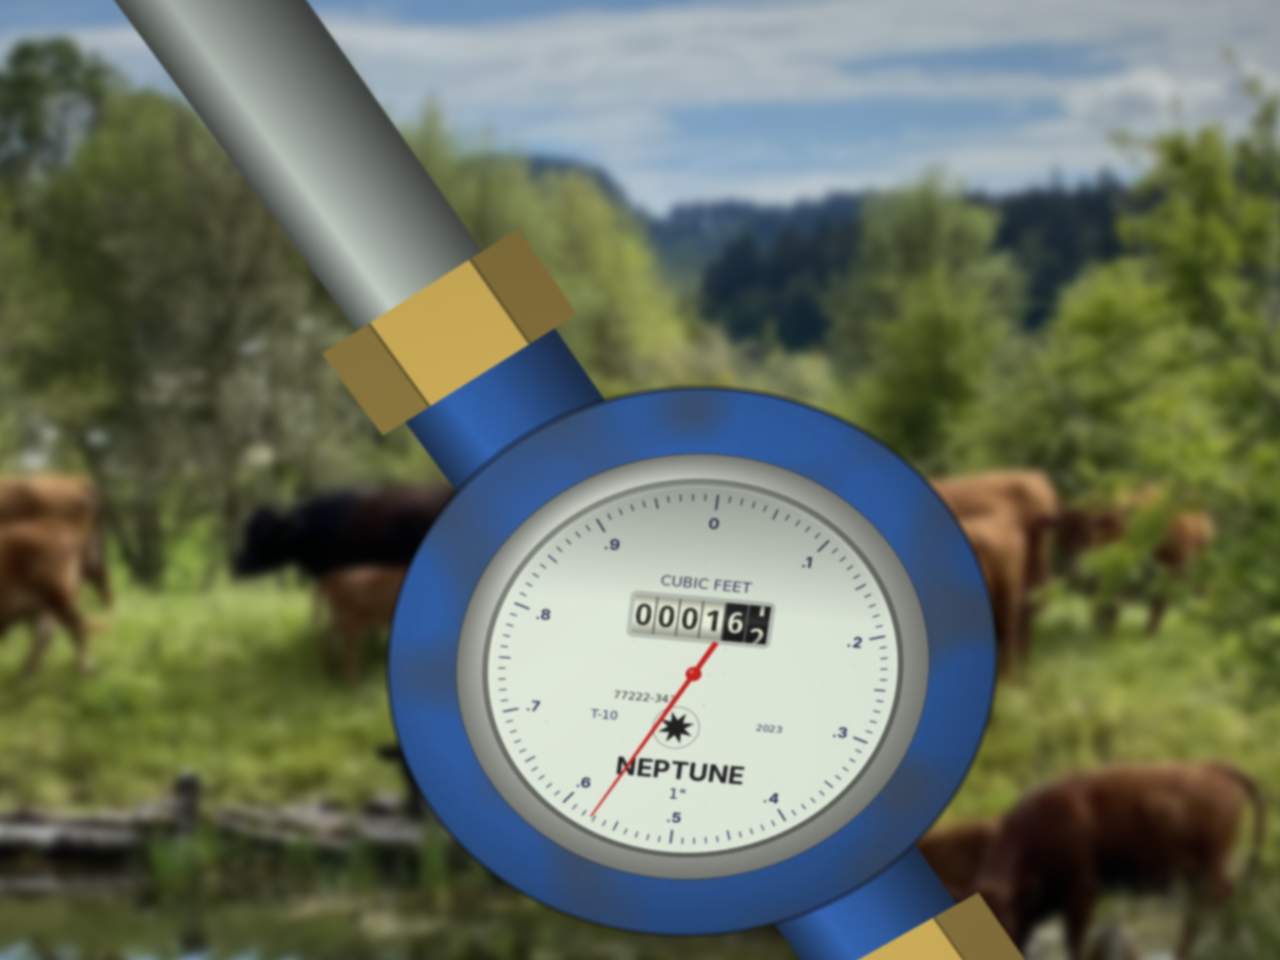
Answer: 161.57ft³
